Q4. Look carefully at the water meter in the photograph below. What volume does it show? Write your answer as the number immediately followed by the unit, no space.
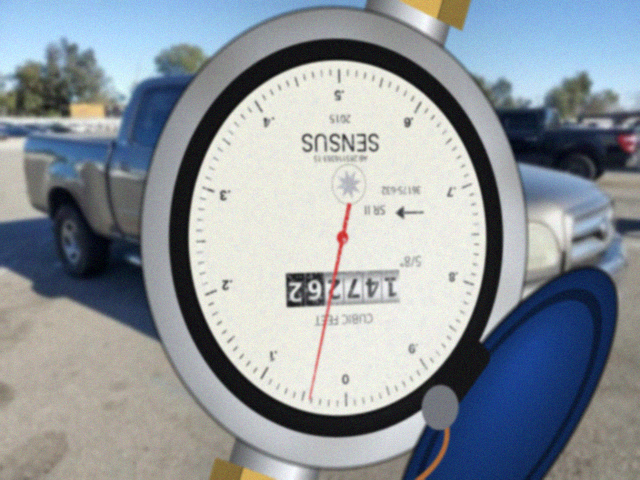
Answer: 147262.04ft³
